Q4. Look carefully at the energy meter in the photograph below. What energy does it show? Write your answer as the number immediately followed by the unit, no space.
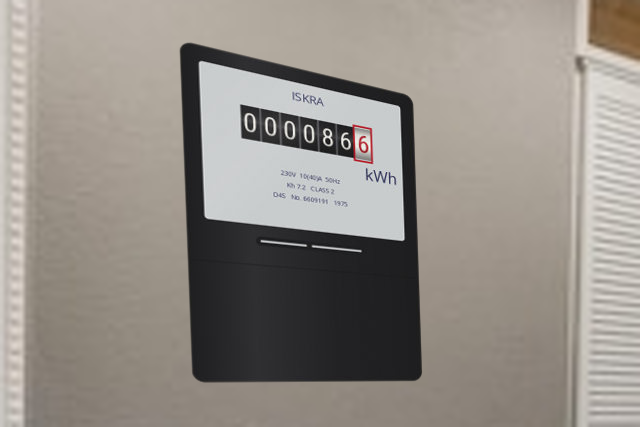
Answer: 86.6kWh
